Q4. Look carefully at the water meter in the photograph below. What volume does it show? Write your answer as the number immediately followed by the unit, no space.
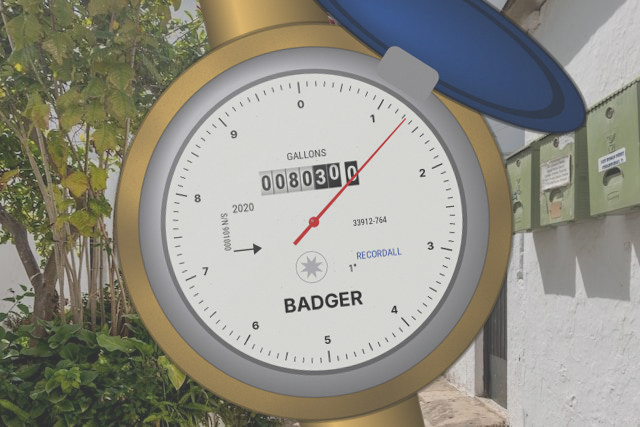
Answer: 80301.3gal
